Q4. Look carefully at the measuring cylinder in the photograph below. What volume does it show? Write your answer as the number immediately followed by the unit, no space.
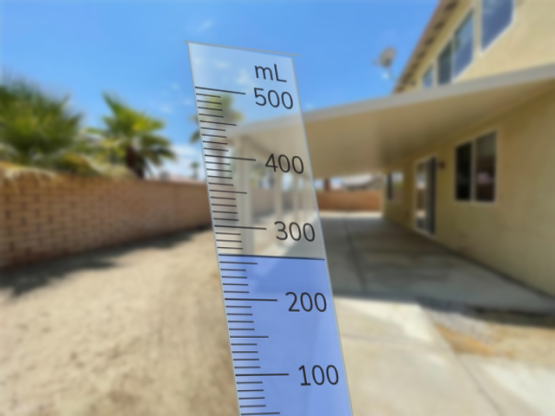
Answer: 260mL
